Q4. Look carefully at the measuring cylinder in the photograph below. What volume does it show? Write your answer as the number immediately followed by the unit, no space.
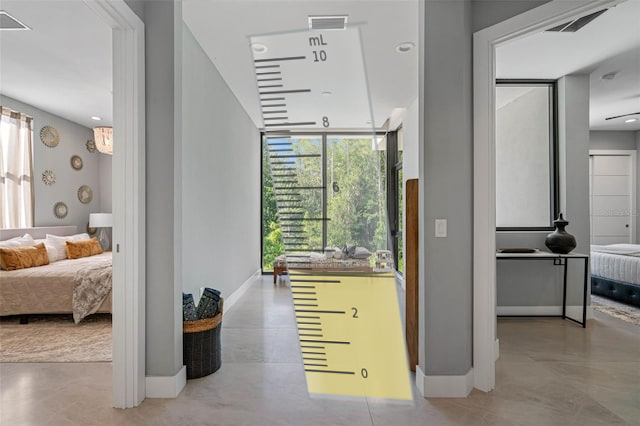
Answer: 3.2mL
